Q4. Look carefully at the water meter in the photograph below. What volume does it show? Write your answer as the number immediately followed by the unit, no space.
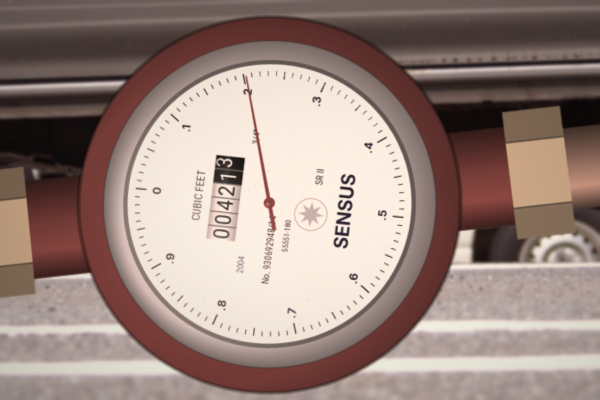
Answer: 4213.20ft³
